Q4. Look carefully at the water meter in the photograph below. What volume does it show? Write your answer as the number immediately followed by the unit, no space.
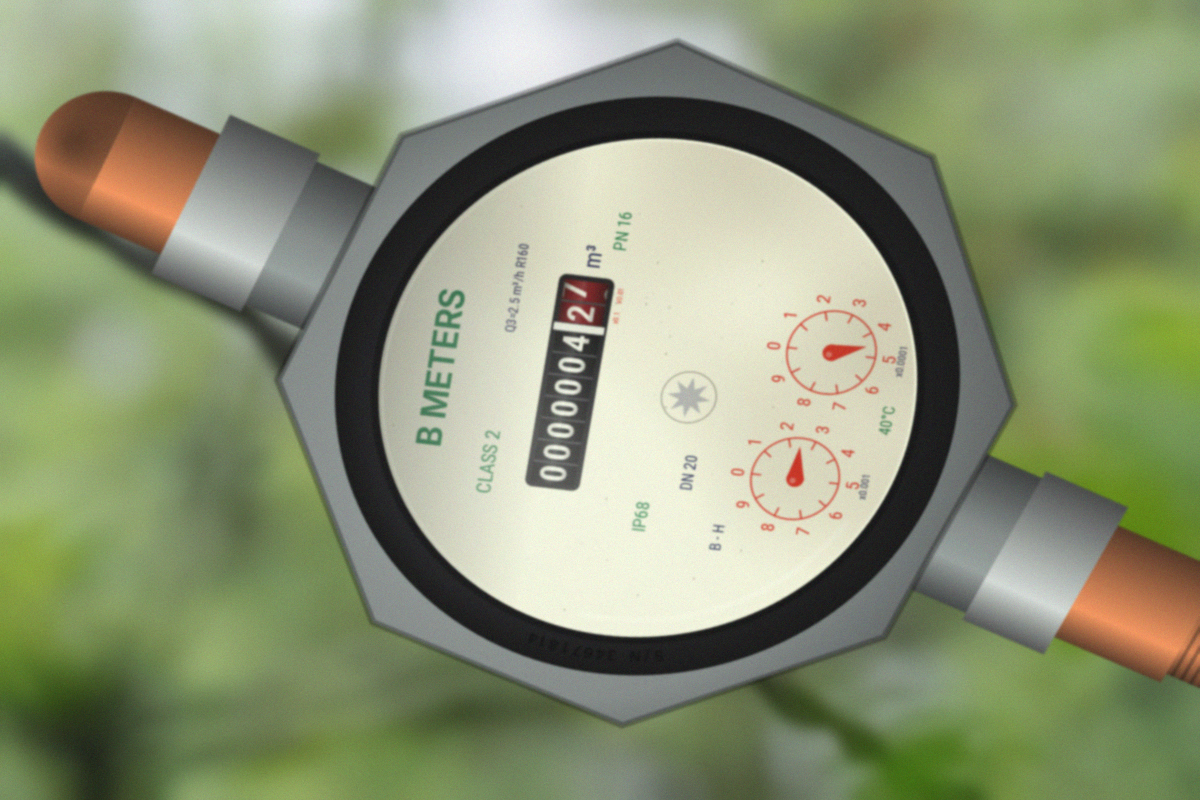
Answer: 4.2724m³
